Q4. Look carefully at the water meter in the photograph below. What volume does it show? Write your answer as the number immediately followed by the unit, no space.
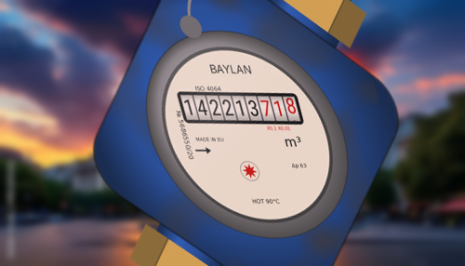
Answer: 142213.718m³
